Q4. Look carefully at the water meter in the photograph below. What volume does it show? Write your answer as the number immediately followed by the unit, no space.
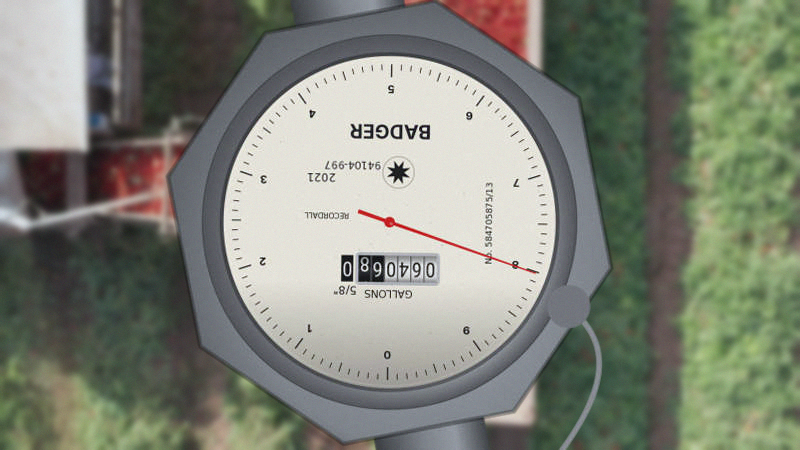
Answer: 640678.0gal
